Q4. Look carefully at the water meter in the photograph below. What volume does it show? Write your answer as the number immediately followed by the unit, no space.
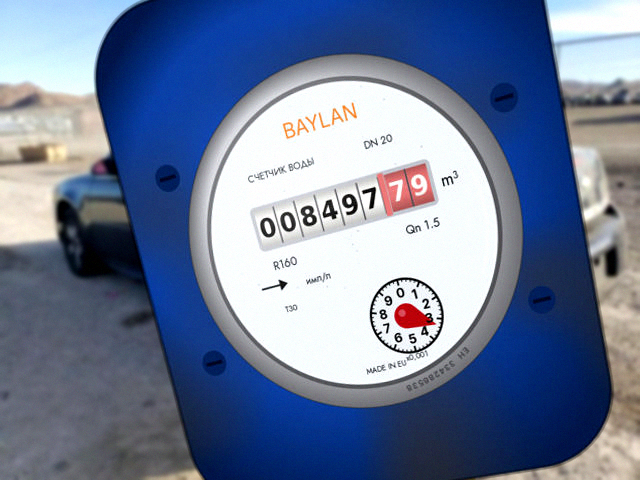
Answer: 8497.793m³
